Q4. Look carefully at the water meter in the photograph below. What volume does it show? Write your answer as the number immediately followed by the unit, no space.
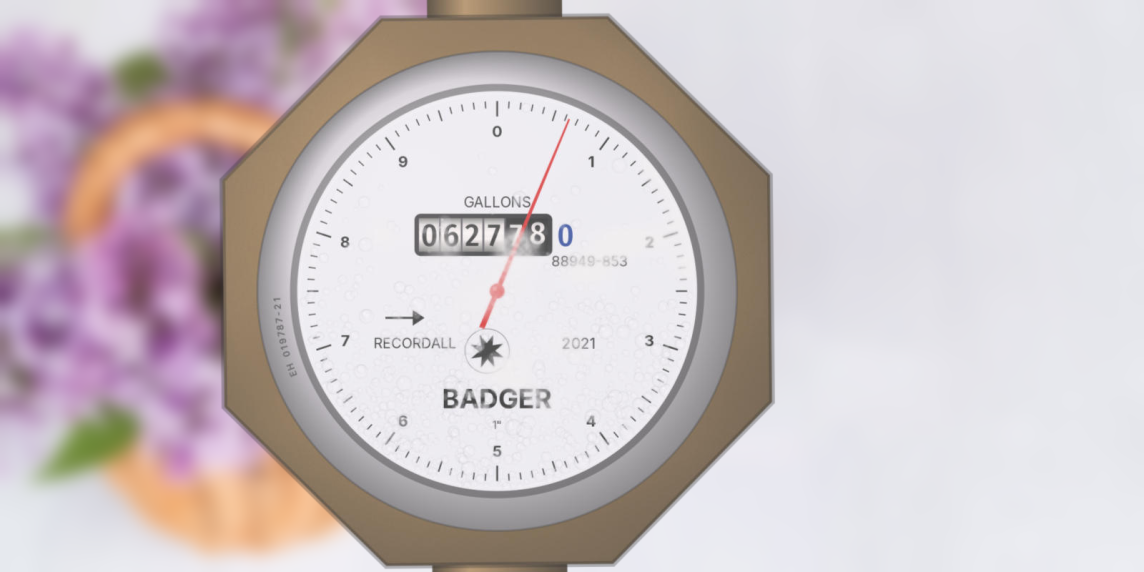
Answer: 627780.6gal
